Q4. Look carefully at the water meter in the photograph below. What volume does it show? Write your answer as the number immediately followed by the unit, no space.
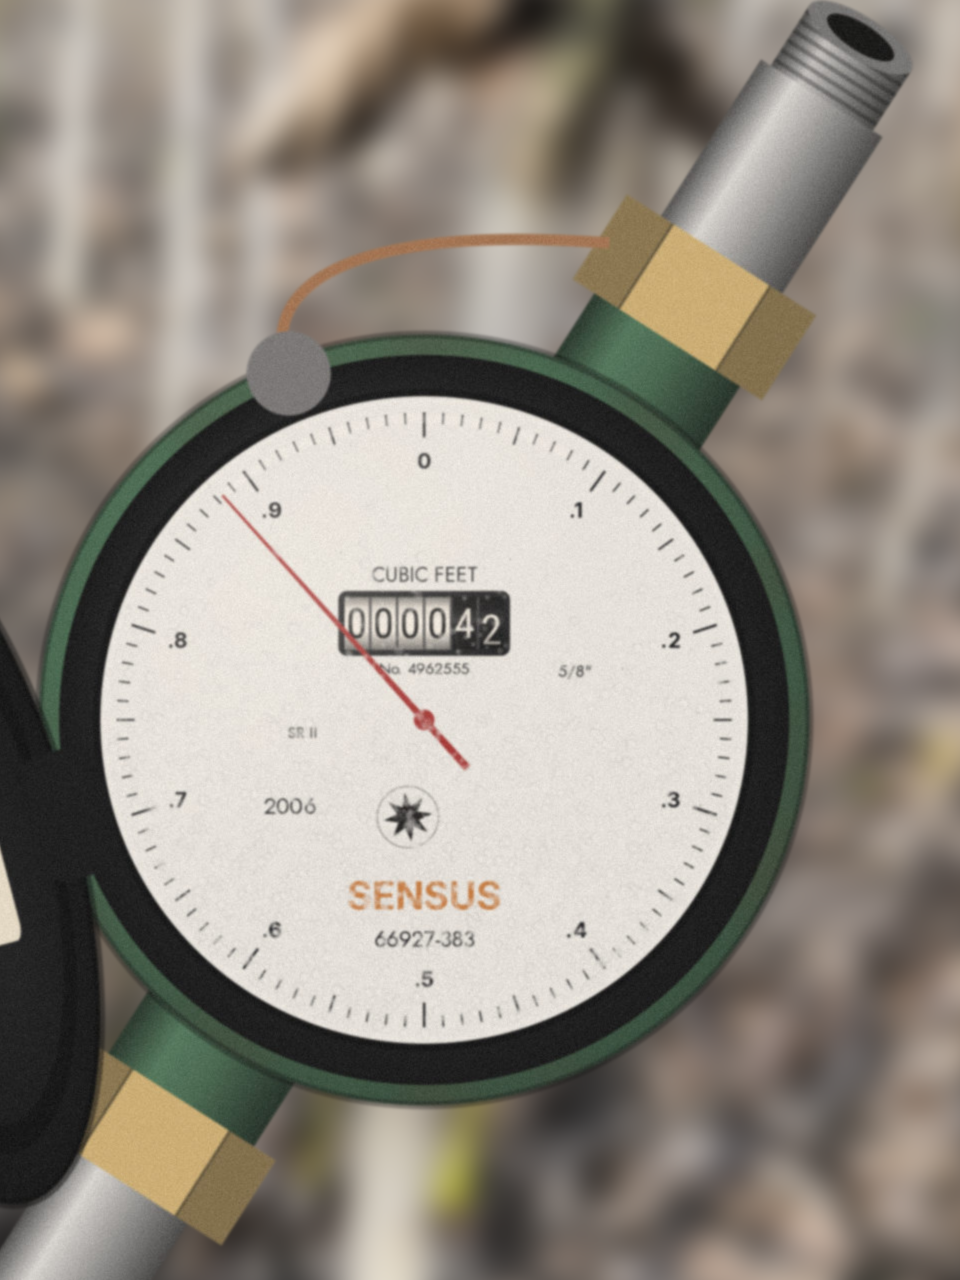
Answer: 41.88ft³
